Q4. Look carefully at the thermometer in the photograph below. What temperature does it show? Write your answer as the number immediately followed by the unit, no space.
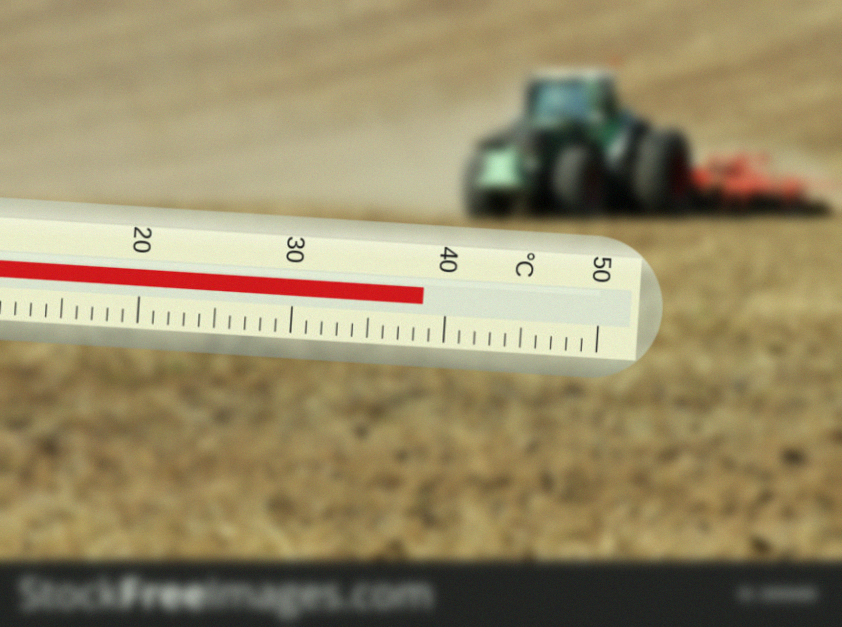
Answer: 38.5°C
